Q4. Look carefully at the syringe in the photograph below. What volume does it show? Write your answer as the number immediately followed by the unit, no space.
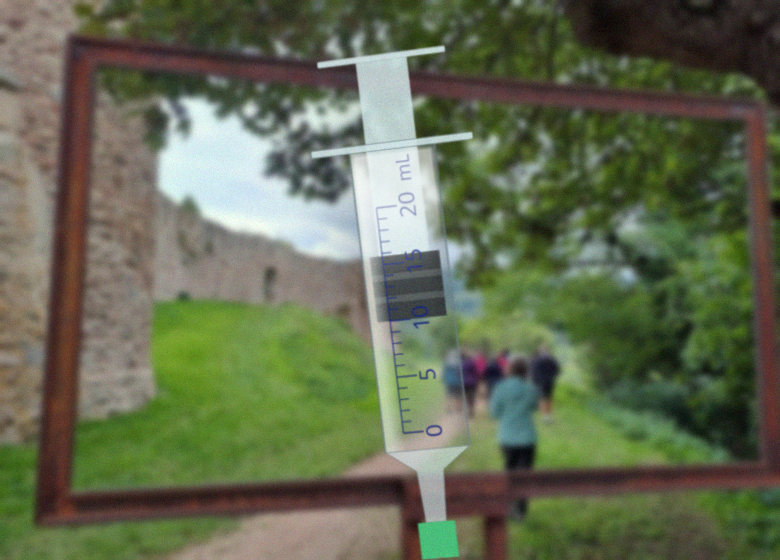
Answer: 10mL
